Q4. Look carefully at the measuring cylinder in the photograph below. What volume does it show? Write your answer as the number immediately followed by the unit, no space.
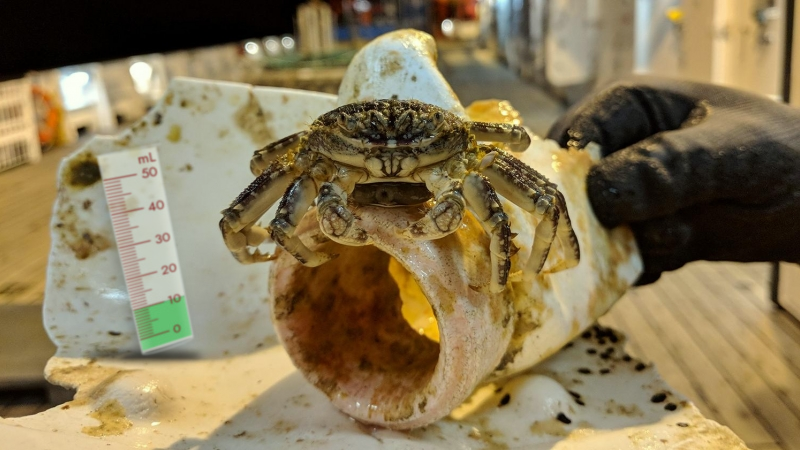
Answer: 10mL
